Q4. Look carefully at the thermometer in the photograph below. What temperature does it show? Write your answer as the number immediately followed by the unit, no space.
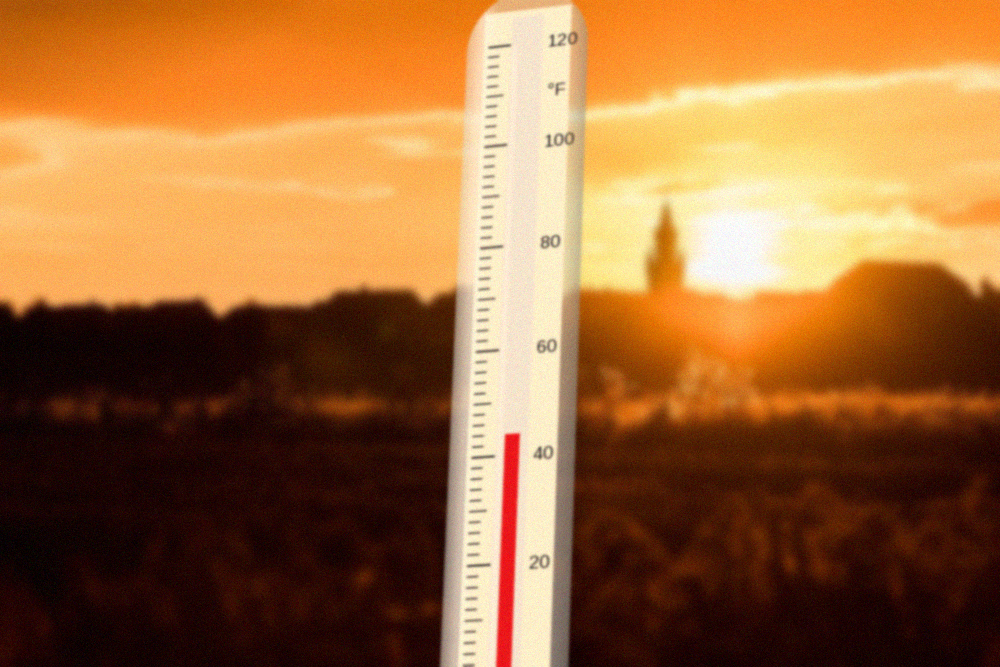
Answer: 44°F
